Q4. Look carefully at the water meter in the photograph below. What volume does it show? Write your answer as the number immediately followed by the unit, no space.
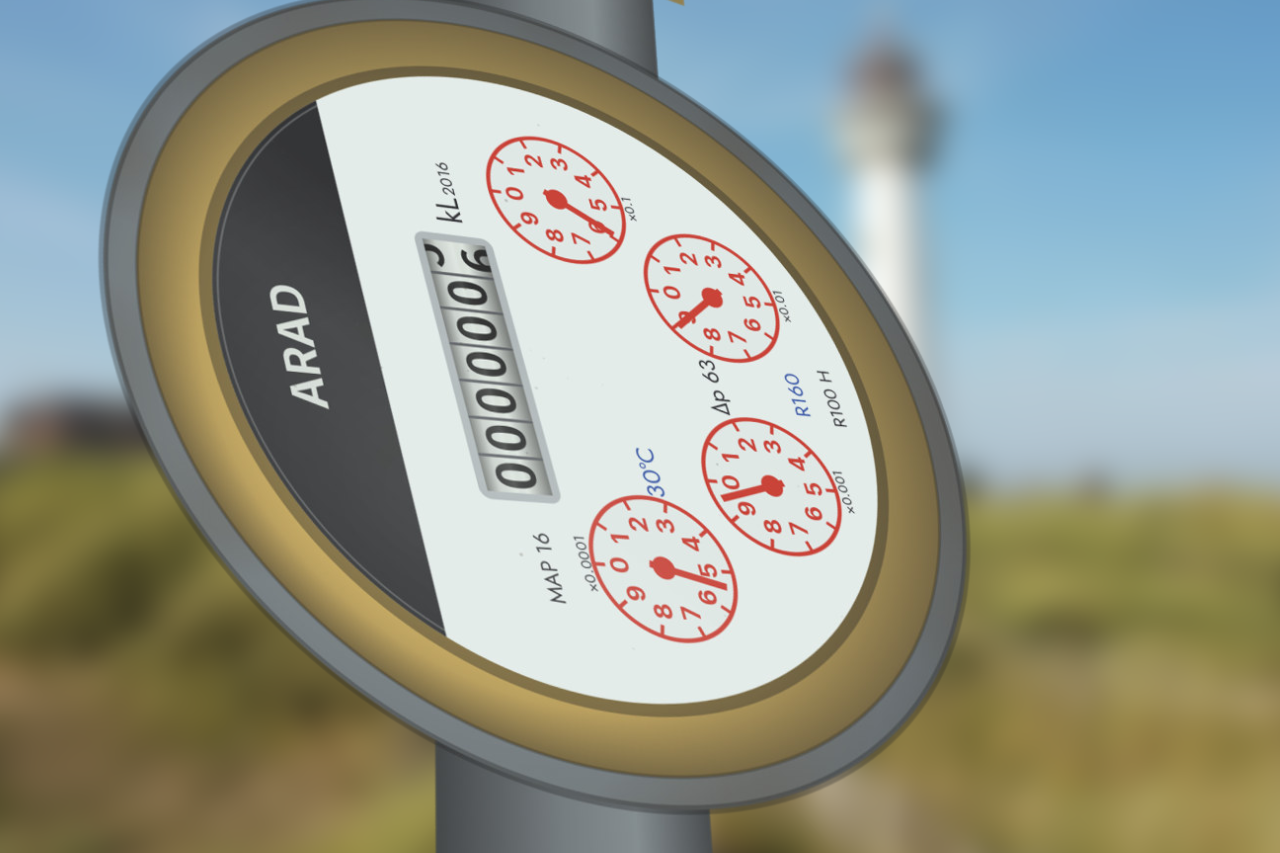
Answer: 5.5895kL
